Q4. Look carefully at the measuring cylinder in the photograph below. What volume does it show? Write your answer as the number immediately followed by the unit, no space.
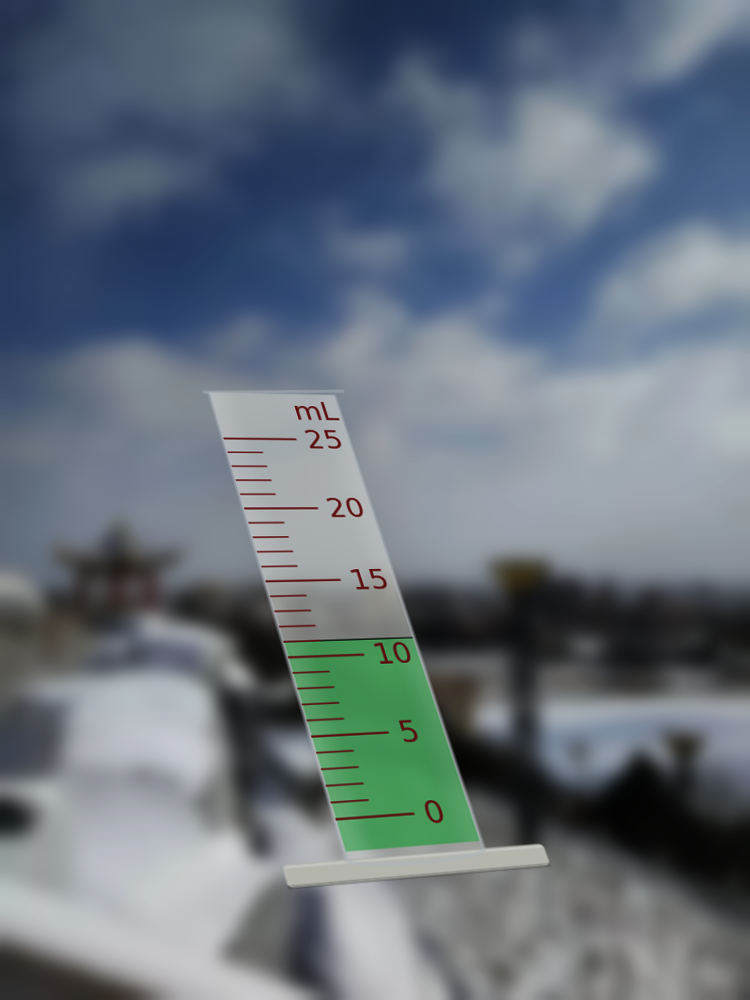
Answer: 11mL
